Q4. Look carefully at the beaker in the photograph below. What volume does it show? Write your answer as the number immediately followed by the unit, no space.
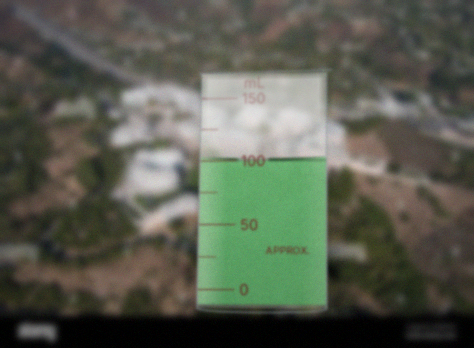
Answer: 100mL
